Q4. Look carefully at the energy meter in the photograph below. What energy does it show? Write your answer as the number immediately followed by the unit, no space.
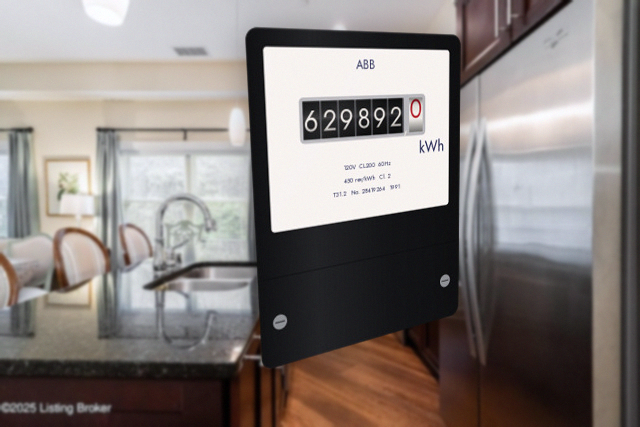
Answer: 629892.0kWh
